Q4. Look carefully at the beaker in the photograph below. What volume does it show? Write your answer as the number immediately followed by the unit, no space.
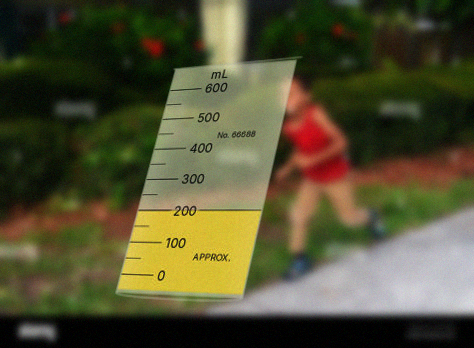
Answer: 200mL
